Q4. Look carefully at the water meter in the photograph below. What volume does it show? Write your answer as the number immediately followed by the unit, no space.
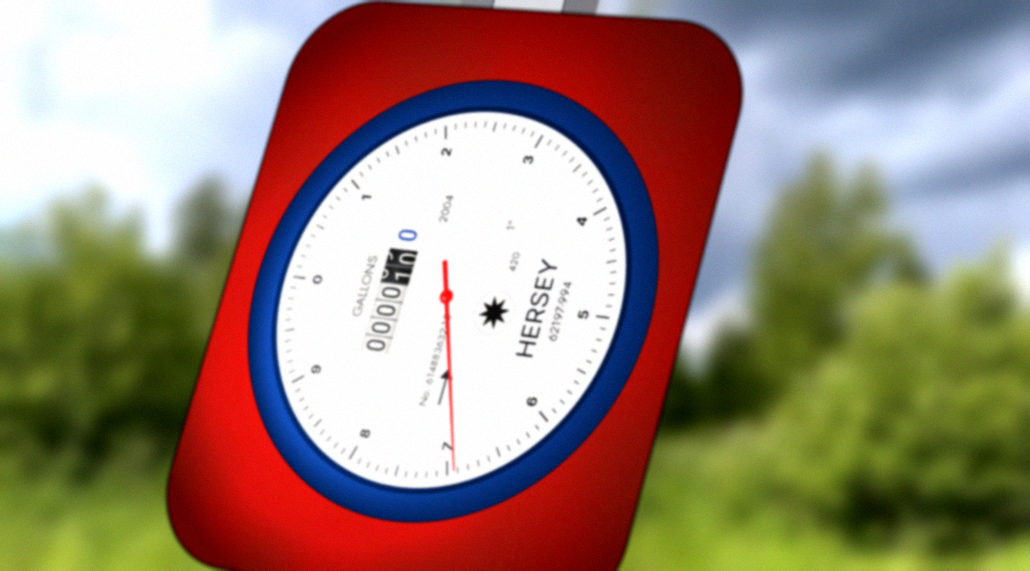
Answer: 96.9gal
